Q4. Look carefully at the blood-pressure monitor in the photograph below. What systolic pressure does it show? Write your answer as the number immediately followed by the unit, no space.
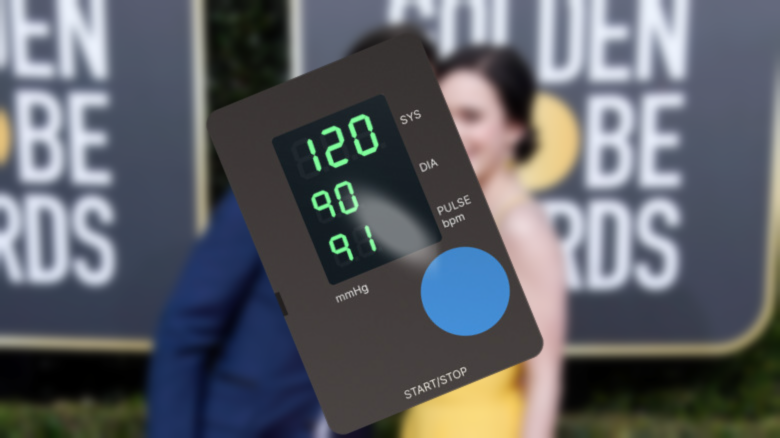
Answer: 120mmHg
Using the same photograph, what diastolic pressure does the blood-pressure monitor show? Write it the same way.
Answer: 90mmHg
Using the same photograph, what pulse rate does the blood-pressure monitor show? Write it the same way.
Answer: 91bpm
